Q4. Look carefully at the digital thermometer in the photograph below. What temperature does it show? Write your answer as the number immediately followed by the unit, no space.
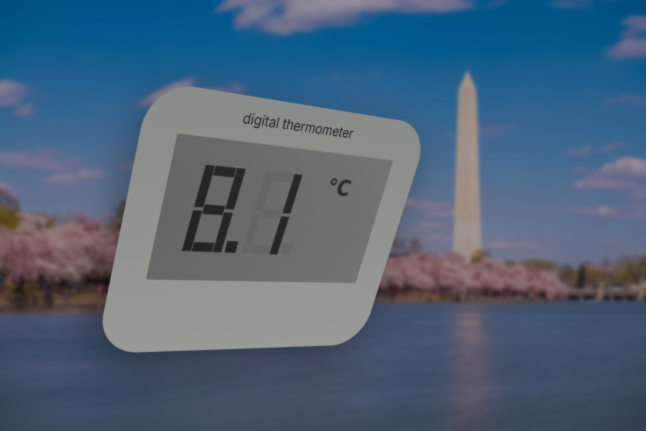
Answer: 8.1°C
